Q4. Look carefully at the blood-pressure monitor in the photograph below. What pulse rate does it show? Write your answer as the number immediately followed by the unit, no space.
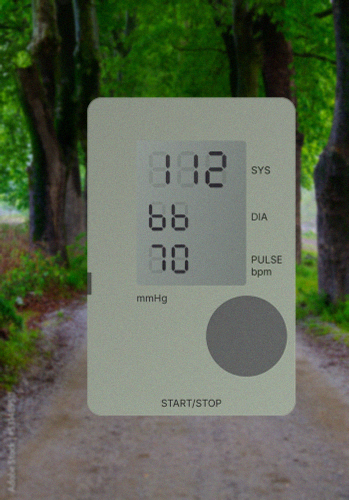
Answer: 70bpm
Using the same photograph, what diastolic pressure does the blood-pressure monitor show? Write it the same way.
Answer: 66mmHg
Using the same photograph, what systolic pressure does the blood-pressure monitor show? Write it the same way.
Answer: 112mmHg
